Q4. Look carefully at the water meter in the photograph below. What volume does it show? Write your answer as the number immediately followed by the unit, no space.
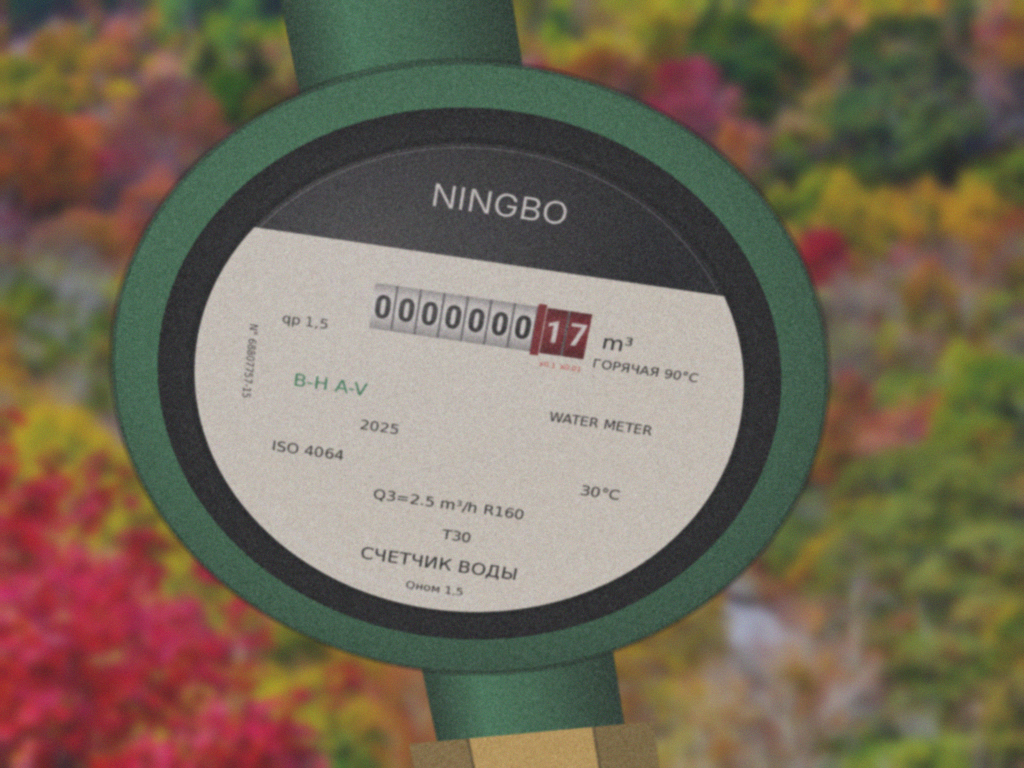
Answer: 0.17m³
